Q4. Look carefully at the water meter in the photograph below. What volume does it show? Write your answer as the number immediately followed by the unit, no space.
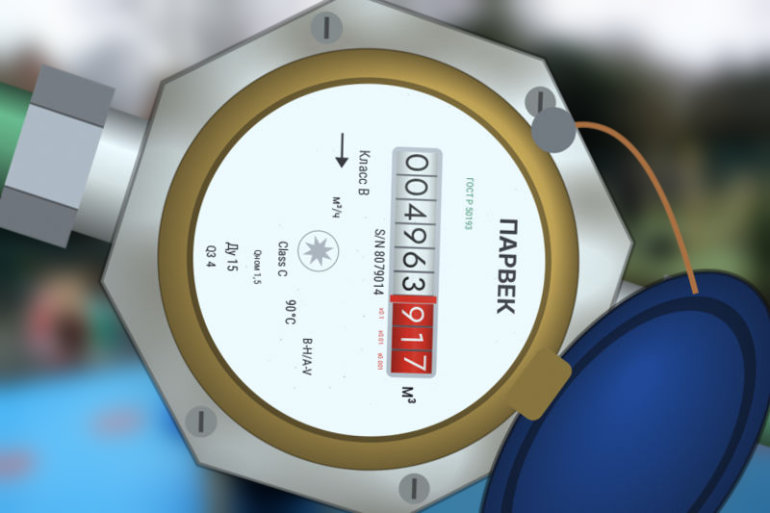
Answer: 4963.917m³
